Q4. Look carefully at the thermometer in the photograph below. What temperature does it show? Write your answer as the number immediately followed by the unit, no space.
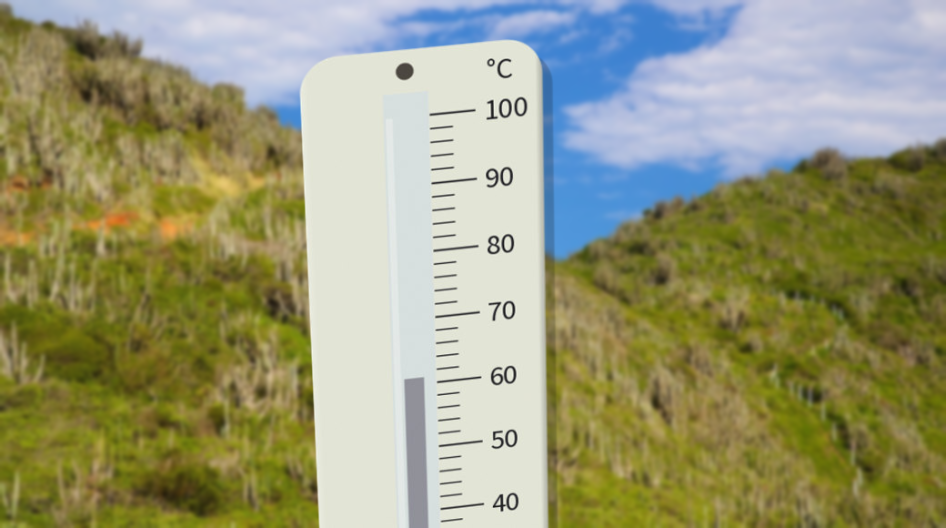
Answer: 61°C
